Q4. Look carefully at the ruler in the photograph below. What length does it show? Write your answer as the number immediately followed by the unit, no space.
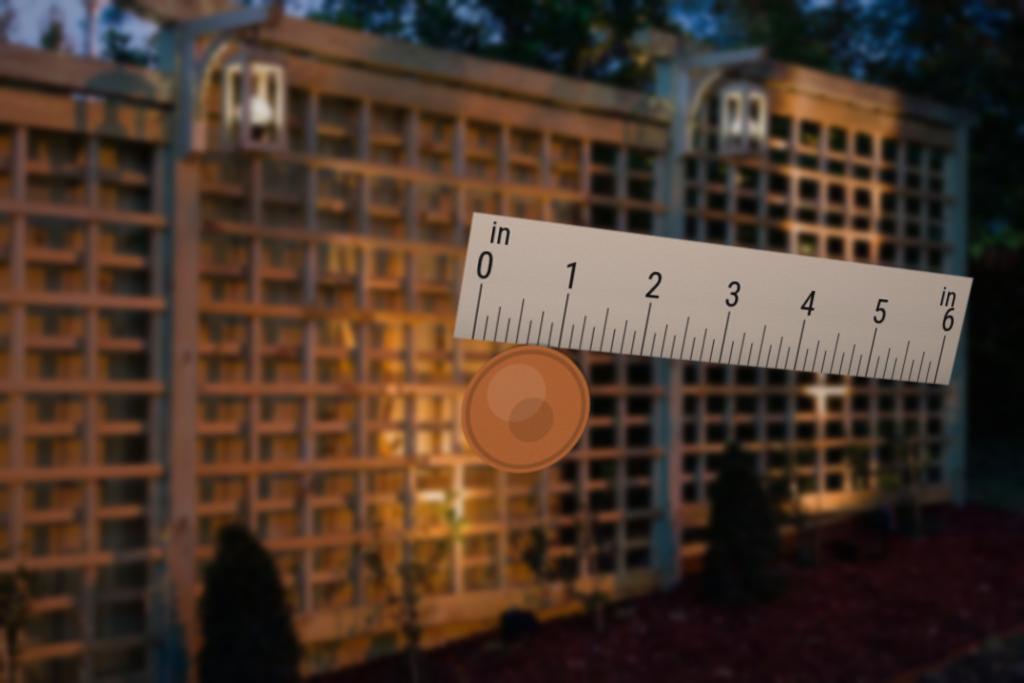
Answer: 1.5in
